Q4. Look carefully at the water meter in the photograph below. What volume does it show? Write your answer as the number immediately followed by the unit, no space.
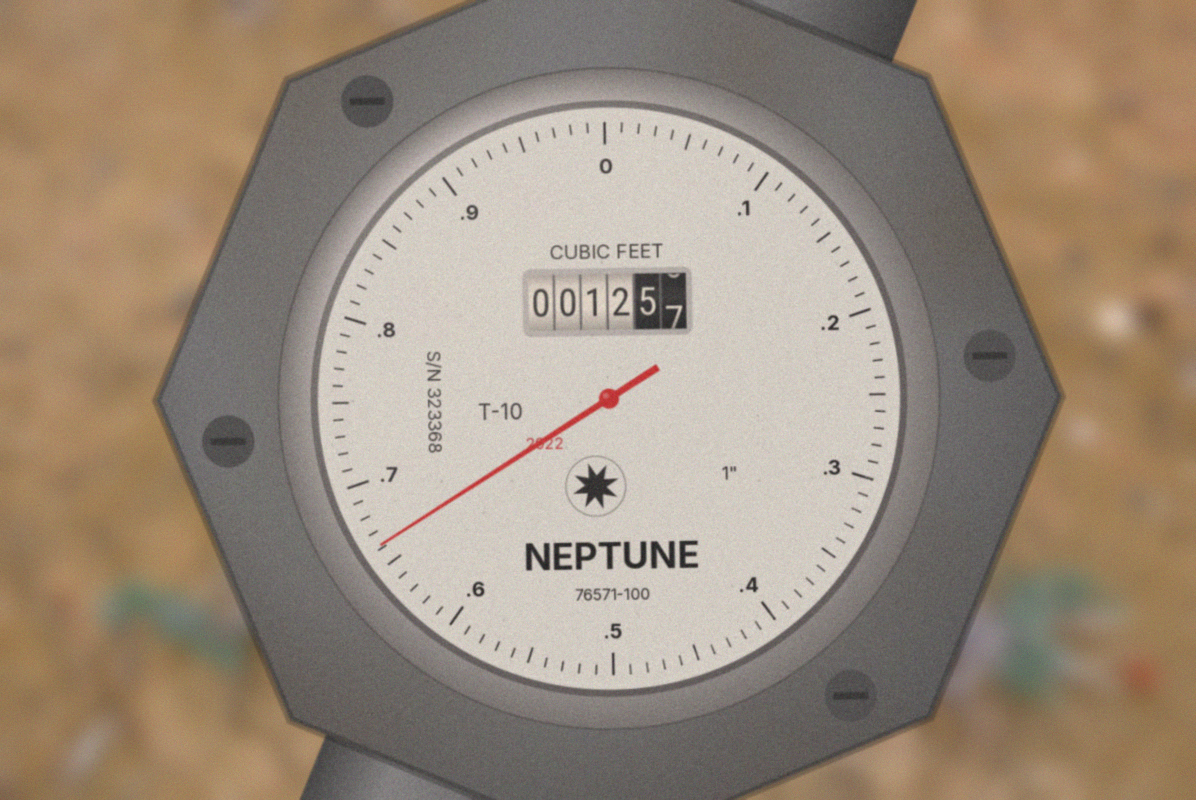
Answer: 1256.66ft³
